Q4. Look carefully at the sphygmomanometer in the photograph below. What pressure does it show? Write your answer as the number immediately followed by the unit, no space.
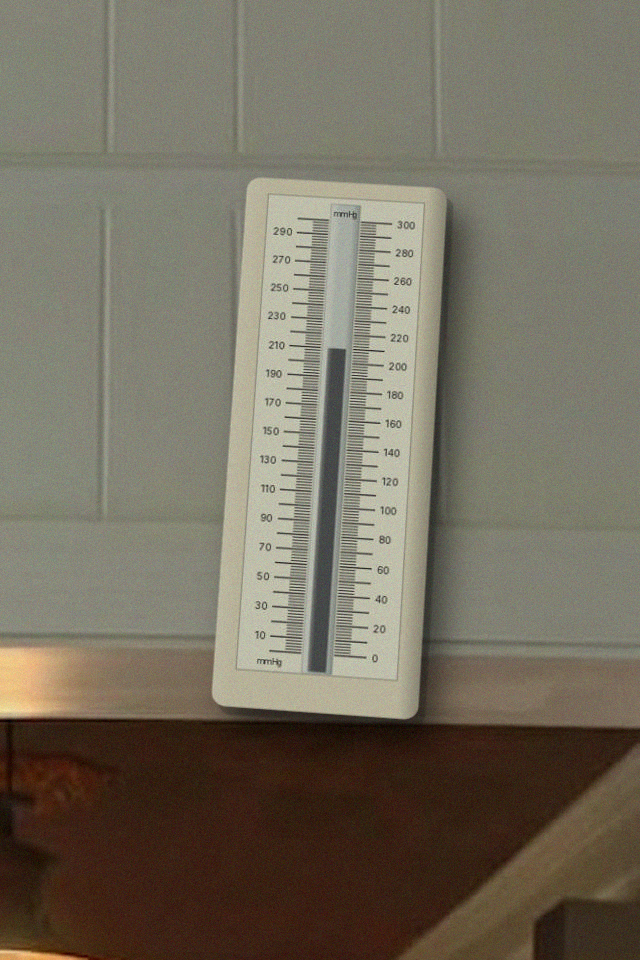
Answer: 210mmHg
